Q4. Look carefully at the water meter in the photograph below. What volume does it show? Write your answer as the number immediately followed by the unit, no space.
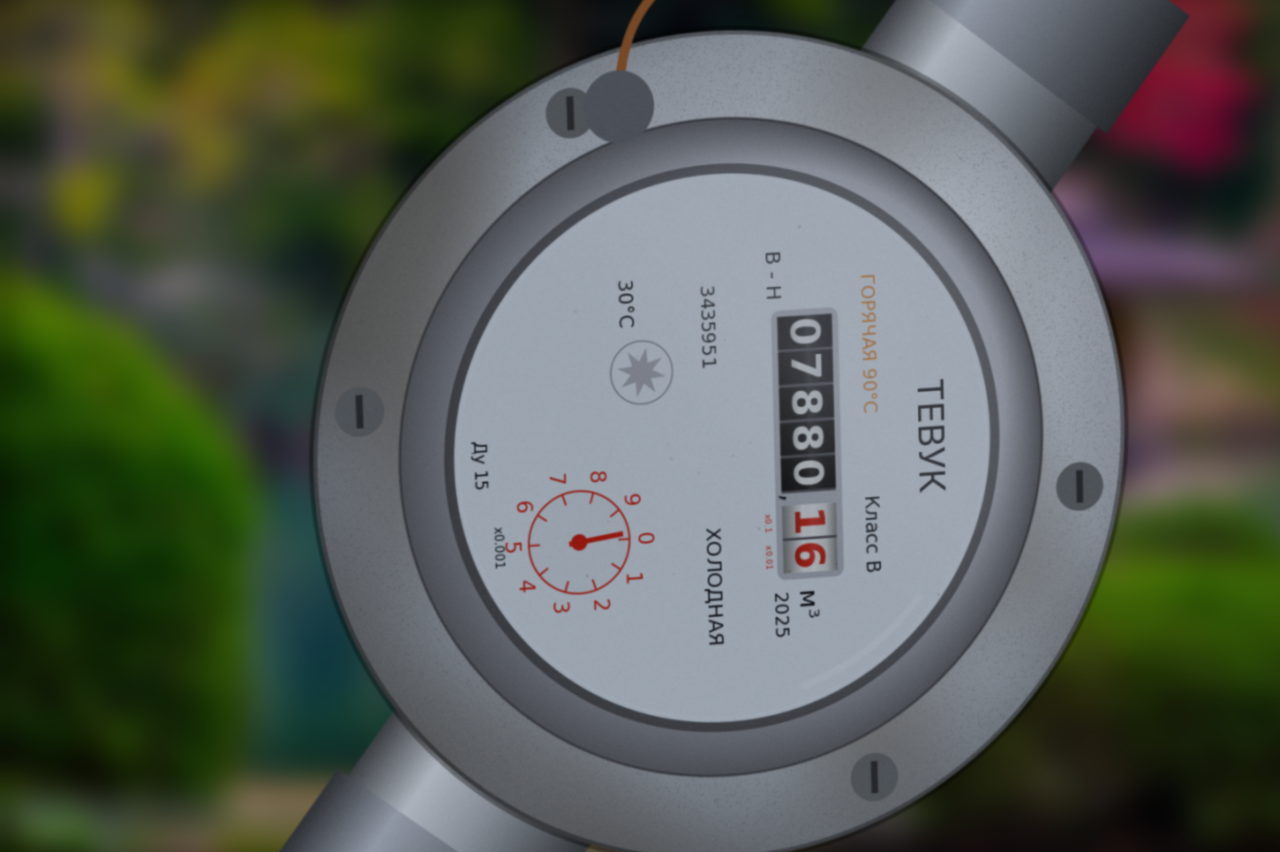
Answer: 7880.159m³
